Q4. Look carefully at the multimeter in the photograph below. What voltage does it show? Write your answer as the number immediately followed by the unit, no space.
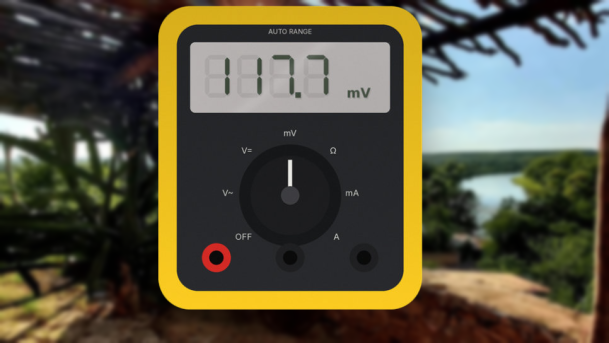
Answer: 117.7mV
